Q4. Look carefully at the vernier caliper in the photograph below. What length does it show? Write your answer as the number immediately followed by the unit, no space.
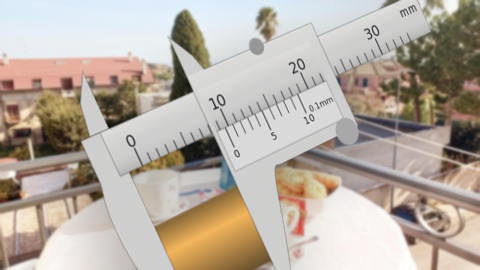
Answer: 9.6mm
